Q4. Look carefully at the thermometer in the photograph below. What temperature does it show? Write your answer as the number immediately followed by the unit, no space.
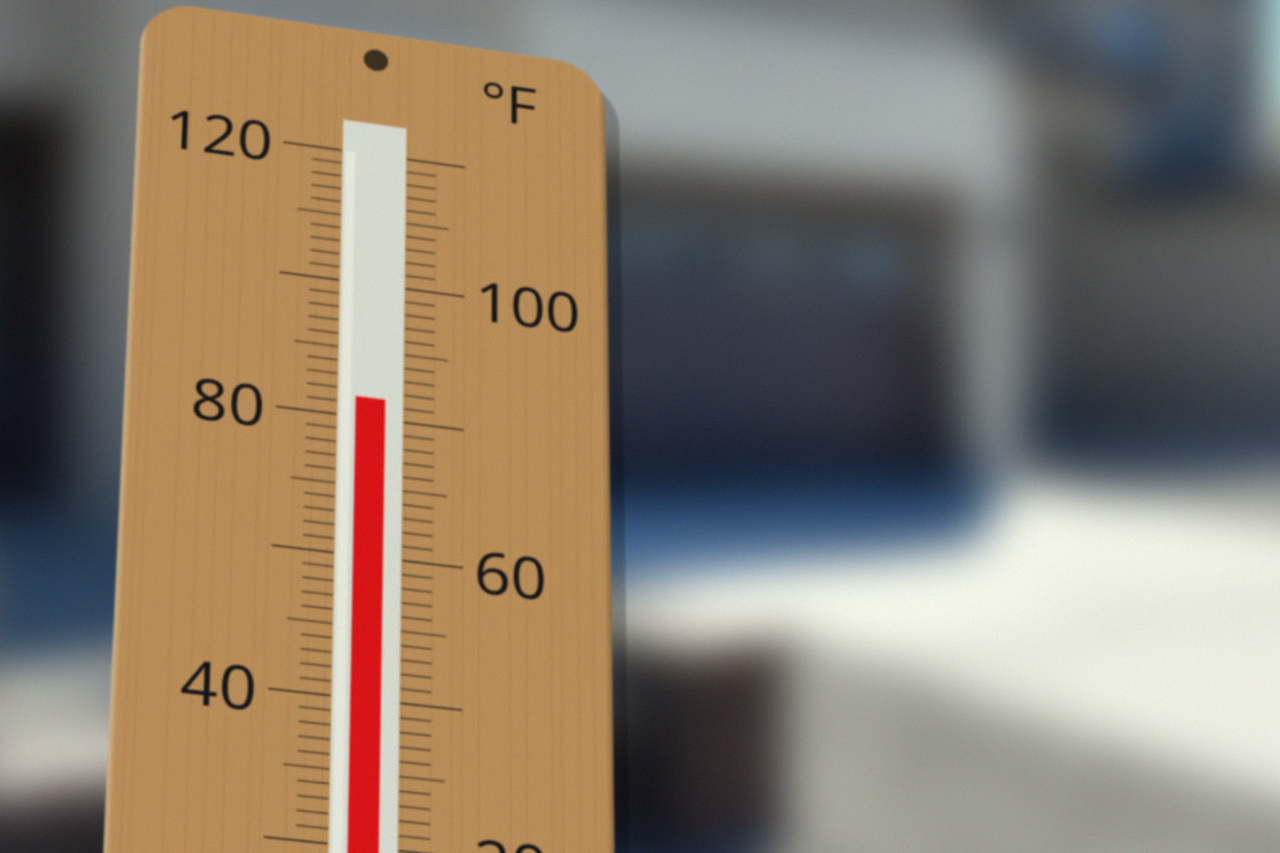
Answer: 83°F
